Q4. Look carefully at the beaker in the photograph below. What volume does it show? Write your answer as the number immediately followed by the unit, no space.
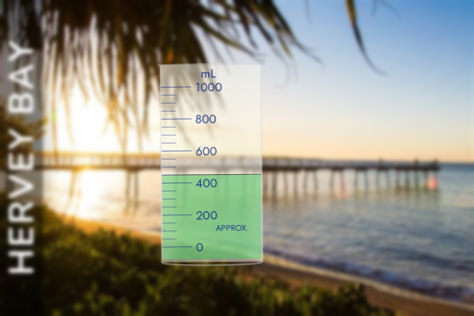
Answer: 450mL
